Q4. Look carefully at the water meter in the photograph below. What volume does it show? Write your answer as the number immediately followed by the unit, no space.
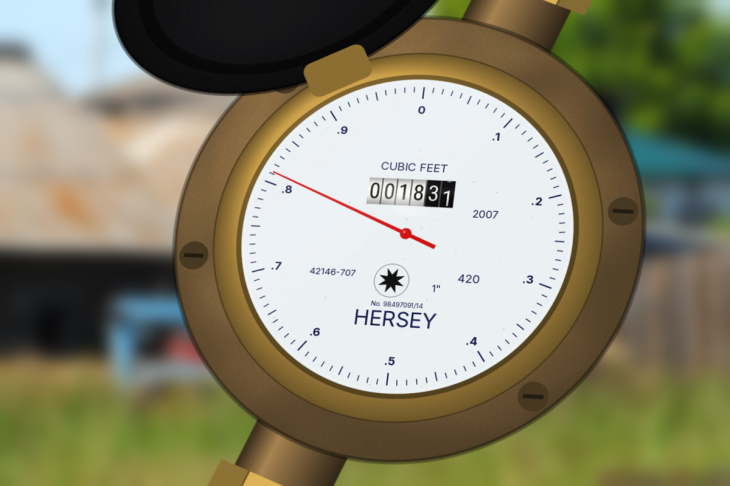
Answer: 1830.81ft³
